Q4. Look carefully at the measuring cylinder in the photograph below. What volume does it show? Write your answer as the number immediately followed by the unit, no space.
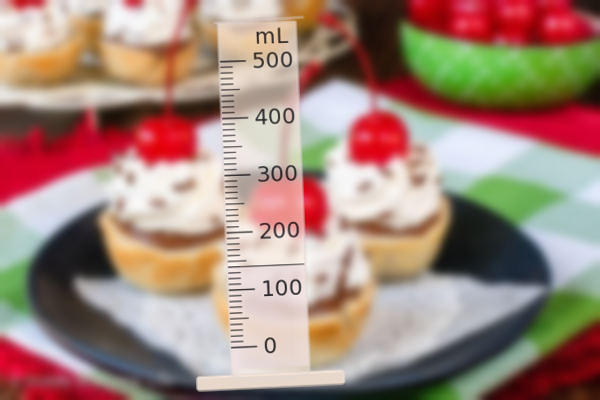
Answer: 140mL
